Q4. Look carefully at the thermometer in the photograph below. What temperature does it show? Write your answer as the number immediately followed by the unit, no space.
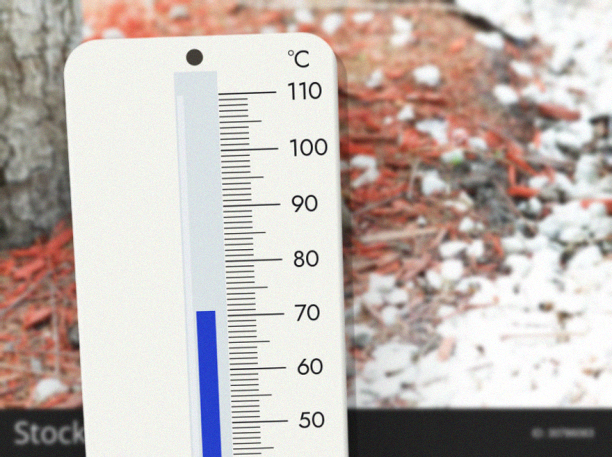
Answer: 71°C
